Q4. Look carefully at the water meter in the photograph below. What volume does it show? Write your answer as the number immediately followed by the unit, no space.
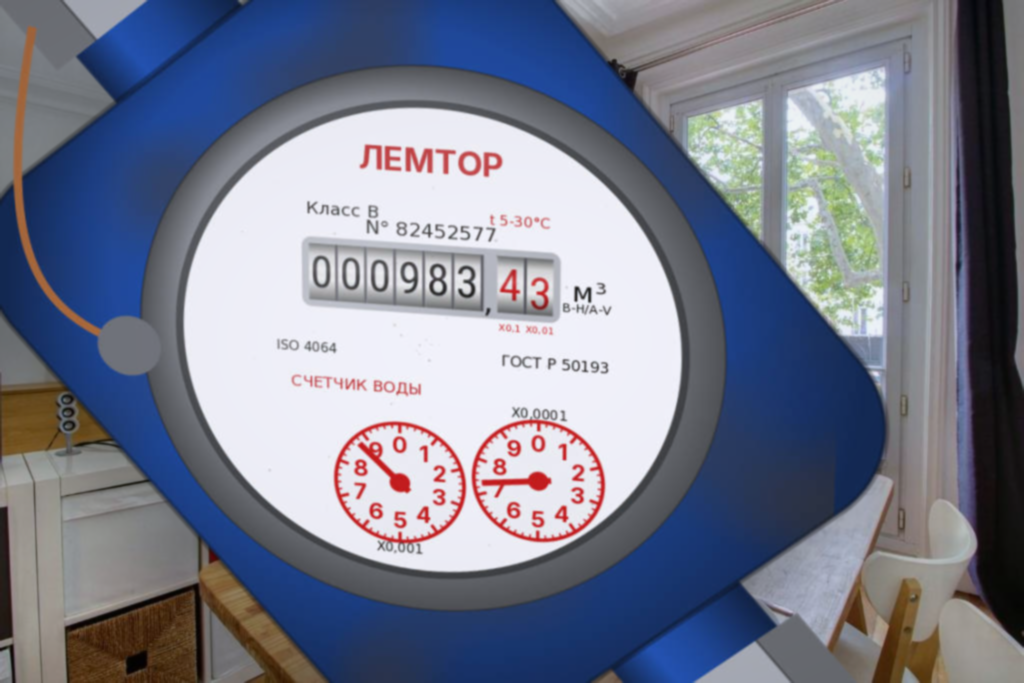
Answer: 983.4287m³
